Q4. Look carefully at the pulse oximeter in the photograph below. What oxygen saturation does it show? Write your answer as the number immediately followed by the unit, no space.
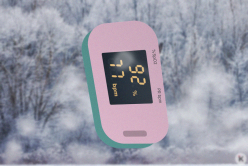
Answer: 92%
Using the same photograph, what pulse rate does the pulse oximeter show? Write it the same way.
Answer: 77bpm
